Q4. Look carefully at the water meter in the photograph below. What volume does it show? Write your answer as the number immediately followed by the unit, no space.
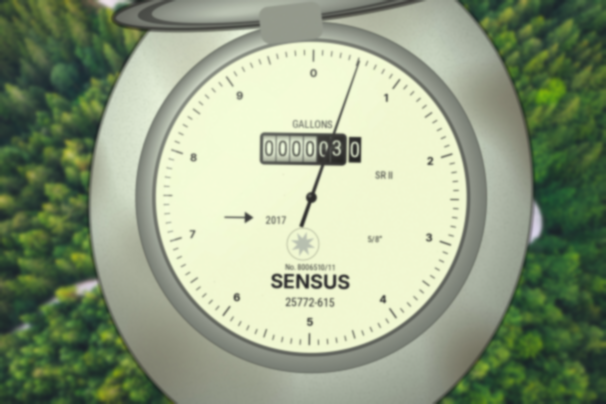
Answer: 30.5gal
